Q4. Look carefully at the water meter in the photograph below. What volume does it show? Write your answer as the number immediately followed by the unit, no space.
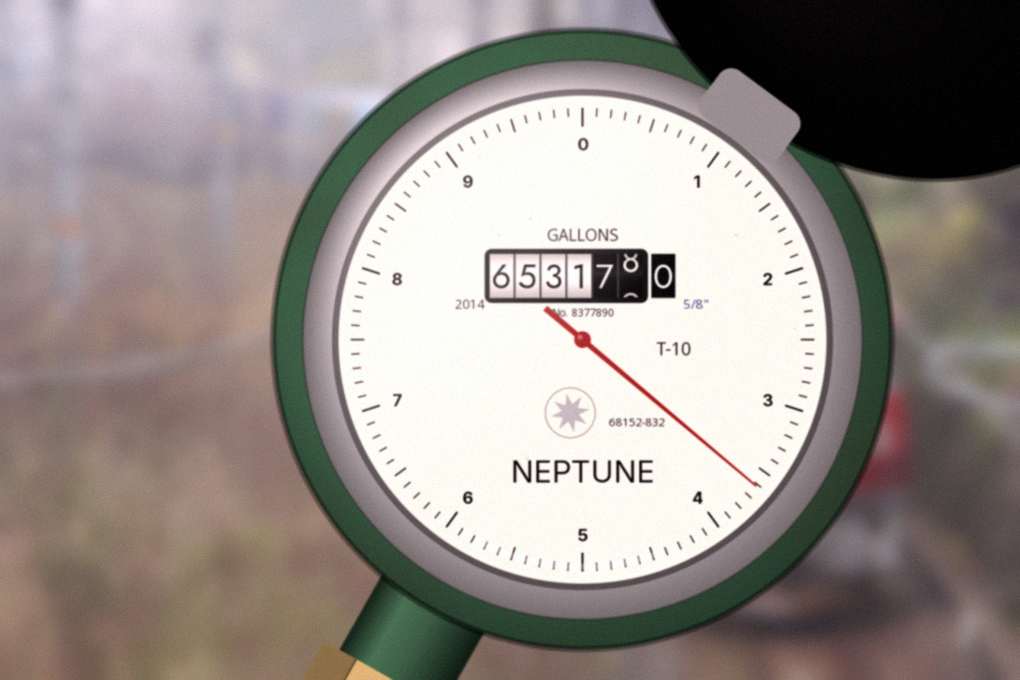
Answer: 6531783.6gal
